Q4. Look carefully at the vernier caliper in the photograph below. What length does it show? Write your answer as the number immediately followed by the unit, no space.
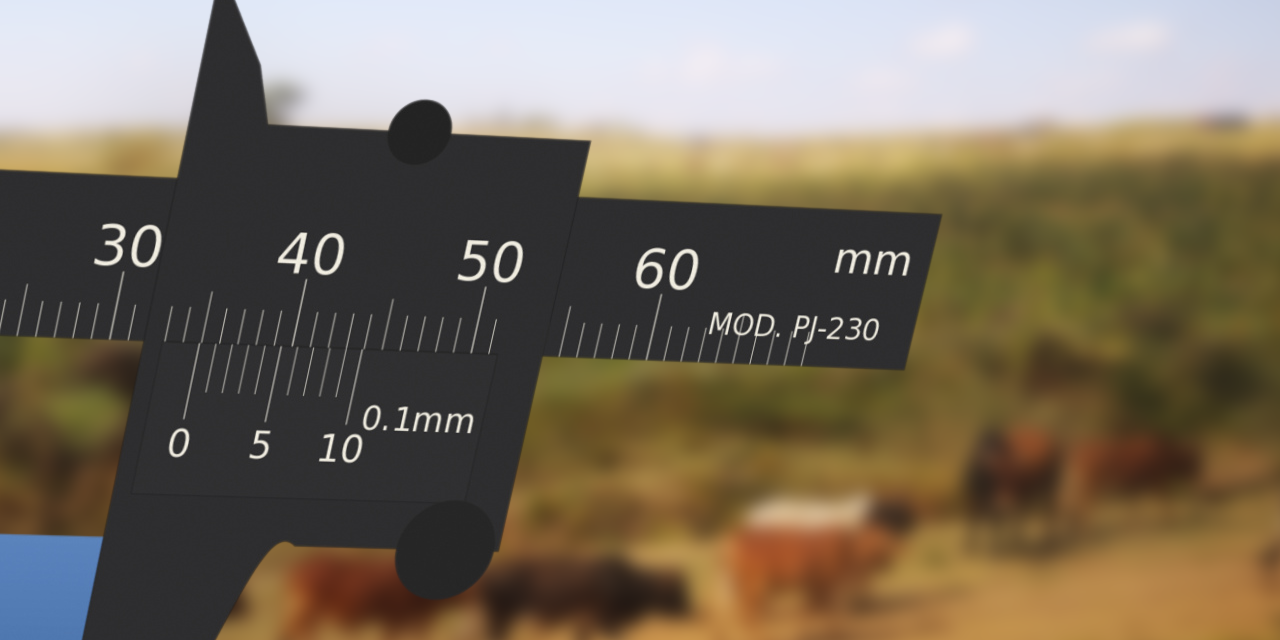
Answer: 34.9mm
